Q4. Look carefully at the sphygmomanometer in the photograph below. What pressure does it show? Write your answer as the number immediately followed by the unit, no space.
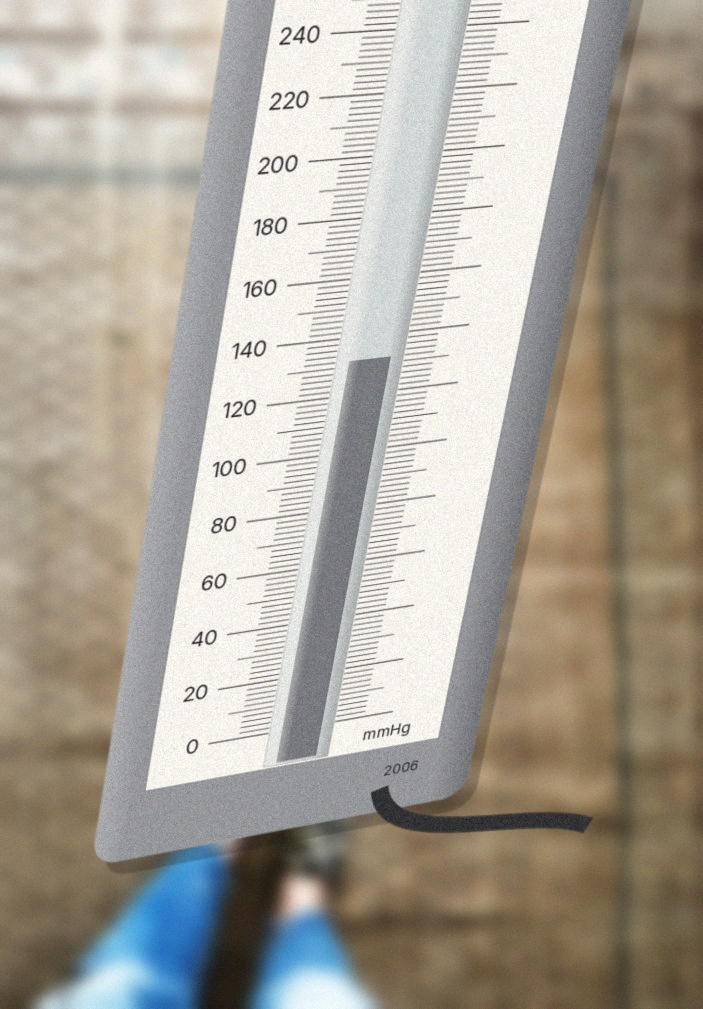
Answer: 132mmHg
